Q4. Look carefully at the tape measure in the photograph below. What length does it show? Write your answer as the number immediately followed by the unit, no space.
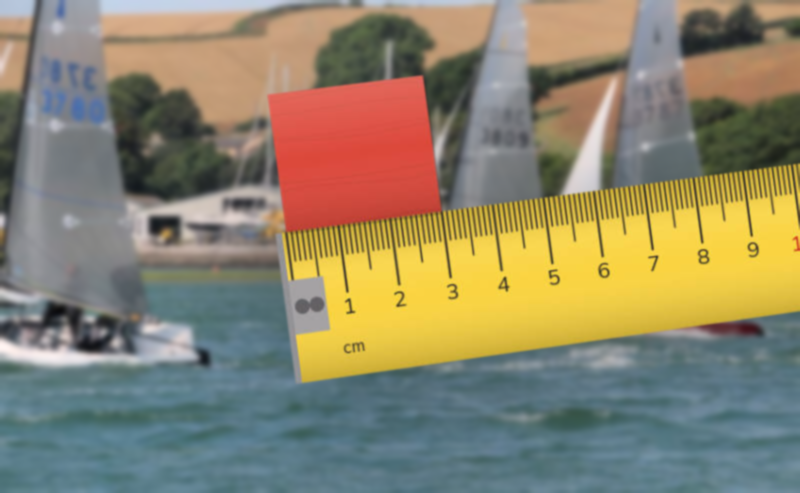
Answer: 3cm
